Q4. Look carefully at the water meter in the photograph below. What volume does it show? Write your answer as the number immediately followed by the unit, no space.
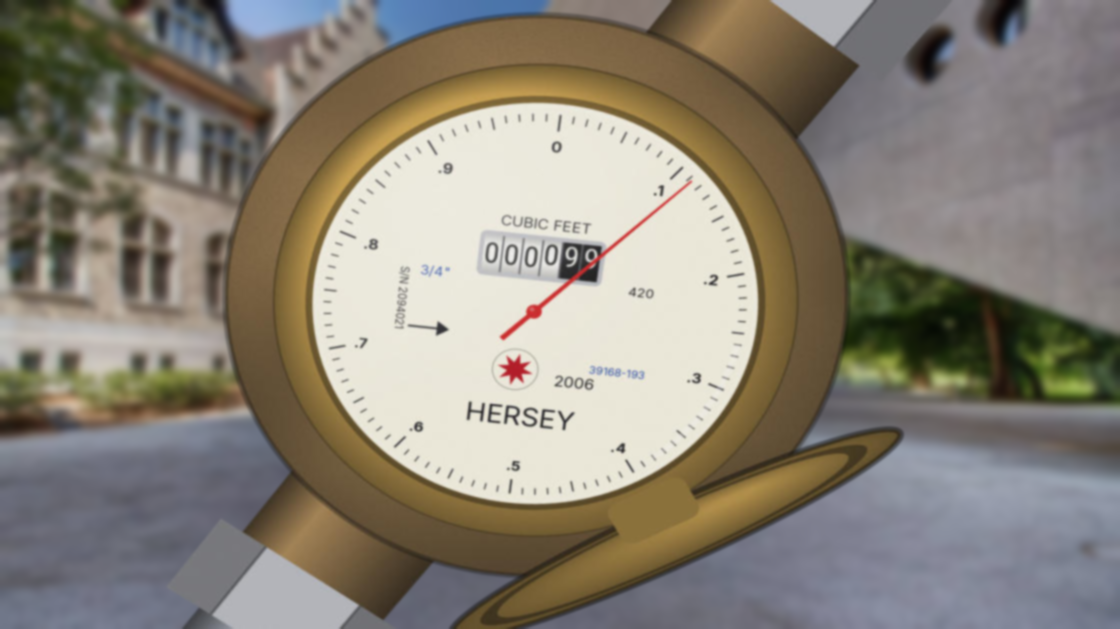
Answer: 99.11ft³
